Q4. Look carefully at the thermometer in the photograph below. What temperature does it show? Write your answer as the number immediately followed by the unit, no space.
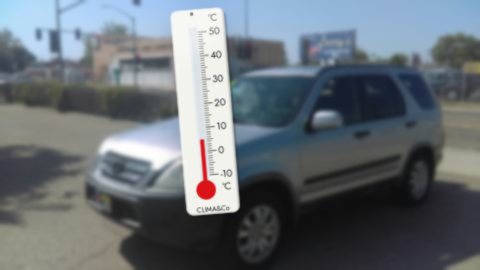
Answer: 5°C
